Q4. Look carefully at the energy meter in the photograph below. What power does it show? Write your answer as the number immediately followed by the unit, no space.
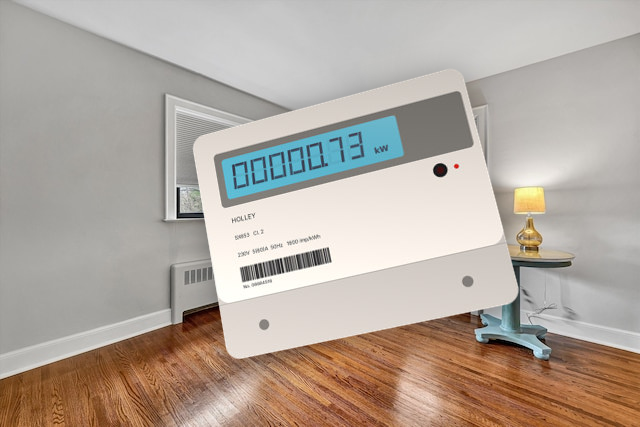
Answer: 0.73kW
